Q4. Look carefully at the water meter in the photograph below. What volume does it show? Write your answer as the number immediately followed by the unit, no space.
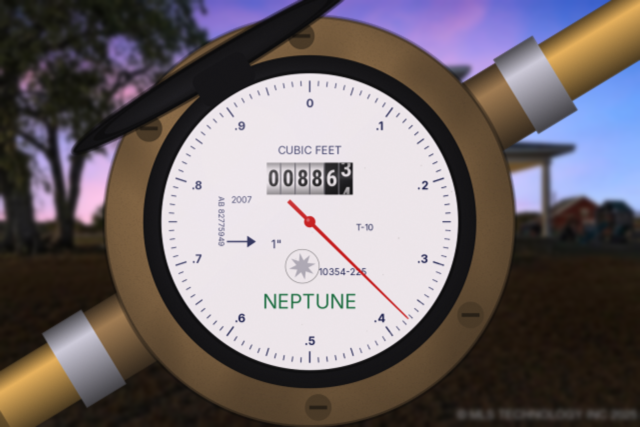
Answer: 8863.37ft³
